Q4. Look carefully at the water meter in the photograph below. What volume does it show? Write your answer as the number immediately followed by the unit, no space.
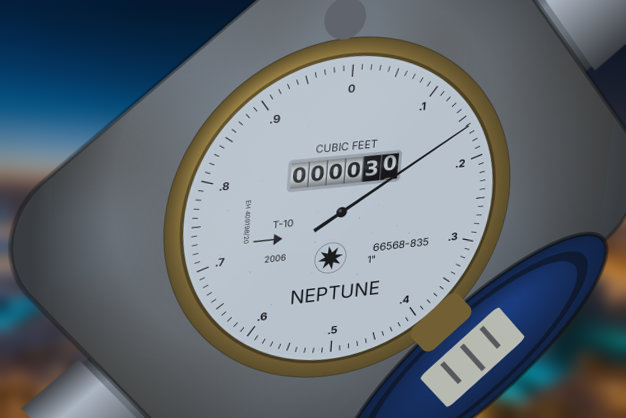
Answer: 30.16ft³
